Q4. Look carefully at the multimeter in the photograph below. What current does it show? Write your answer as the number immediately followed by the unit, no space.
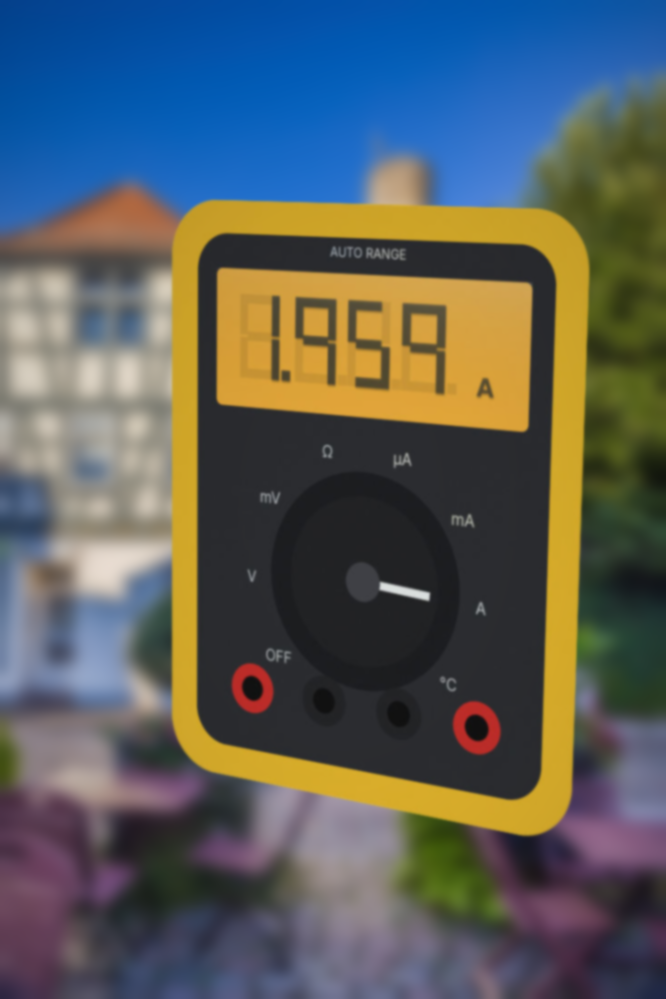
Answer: 1.959A
